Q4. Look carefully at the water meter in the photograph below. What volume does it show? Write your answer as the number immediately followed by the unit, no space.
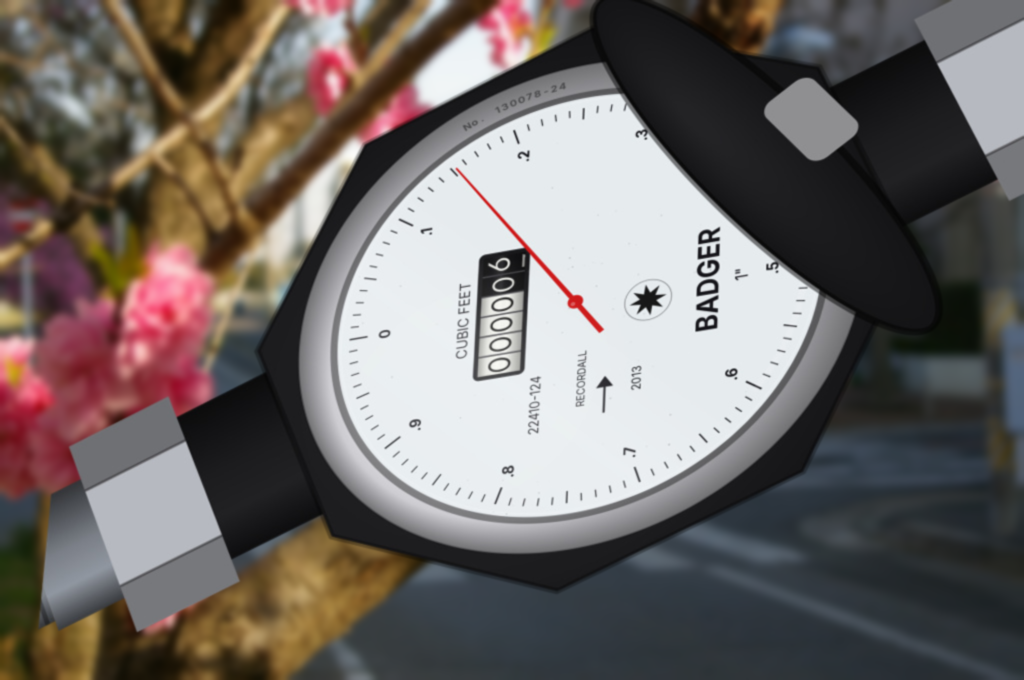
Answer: 6.15ft³
